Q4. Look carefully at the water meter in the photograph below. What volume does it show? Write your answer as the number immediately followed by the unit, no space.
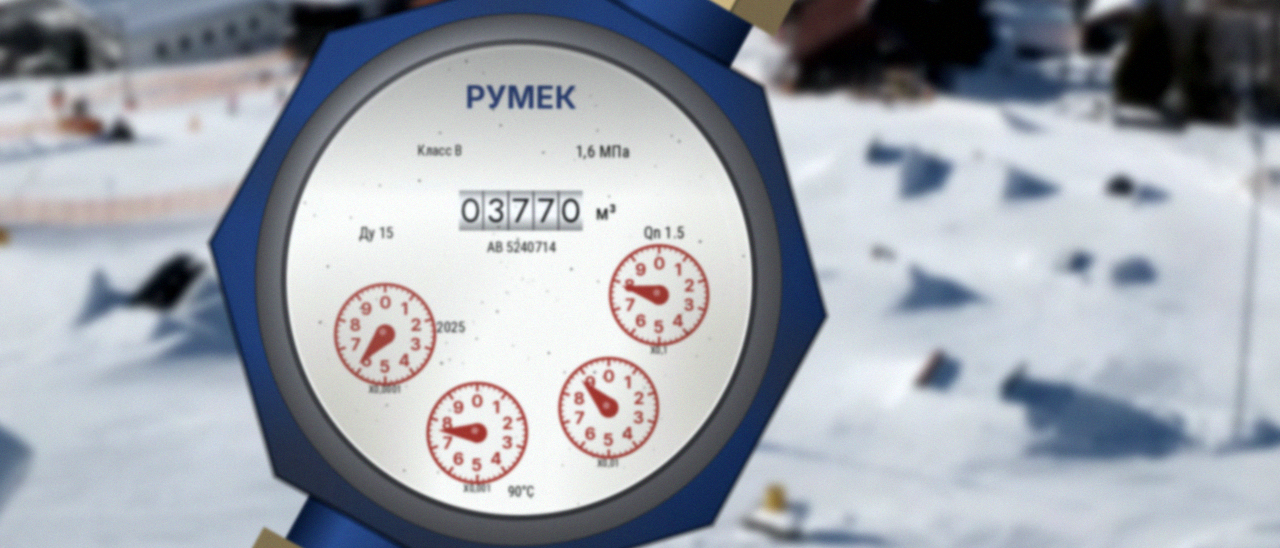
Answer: 3770.7876m³
